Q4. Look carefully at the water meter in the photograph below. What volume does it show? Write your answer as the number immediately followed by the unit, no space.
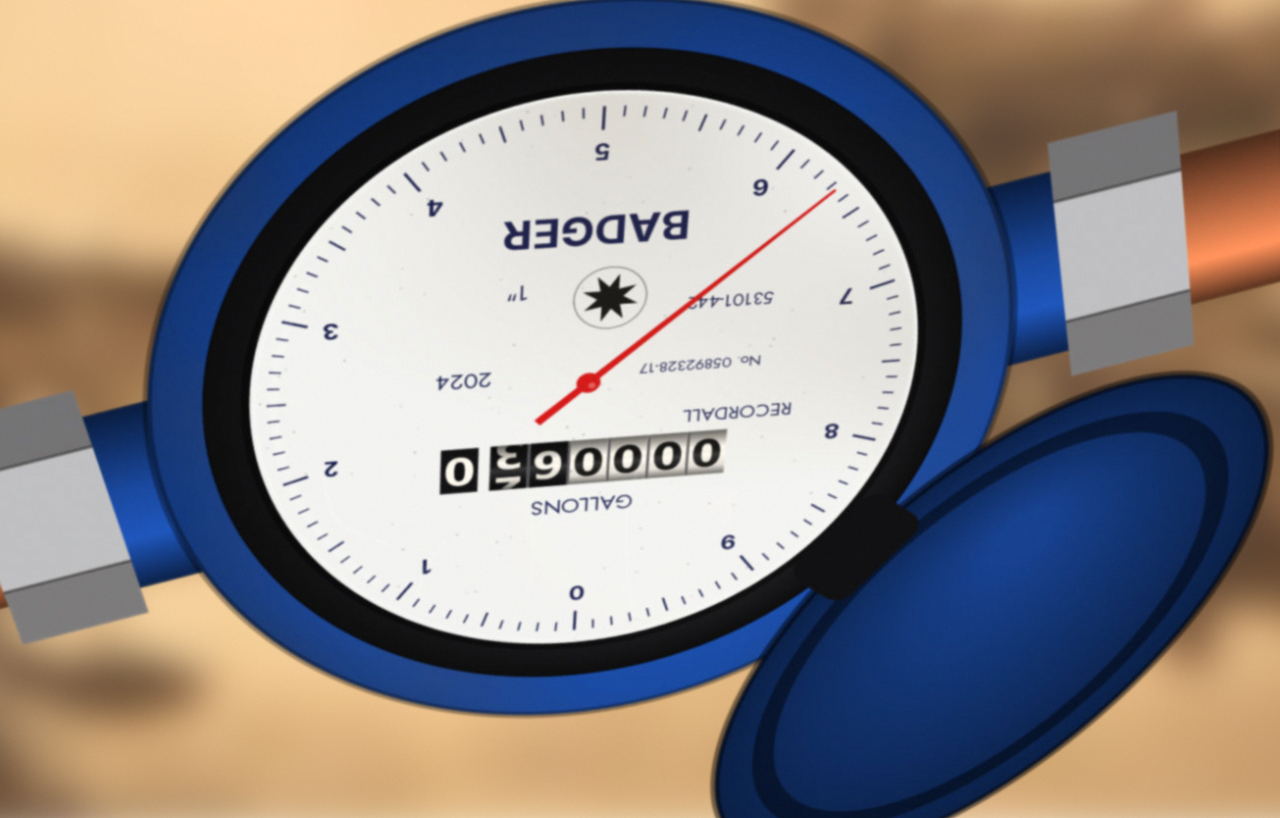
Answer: 626.3gal
